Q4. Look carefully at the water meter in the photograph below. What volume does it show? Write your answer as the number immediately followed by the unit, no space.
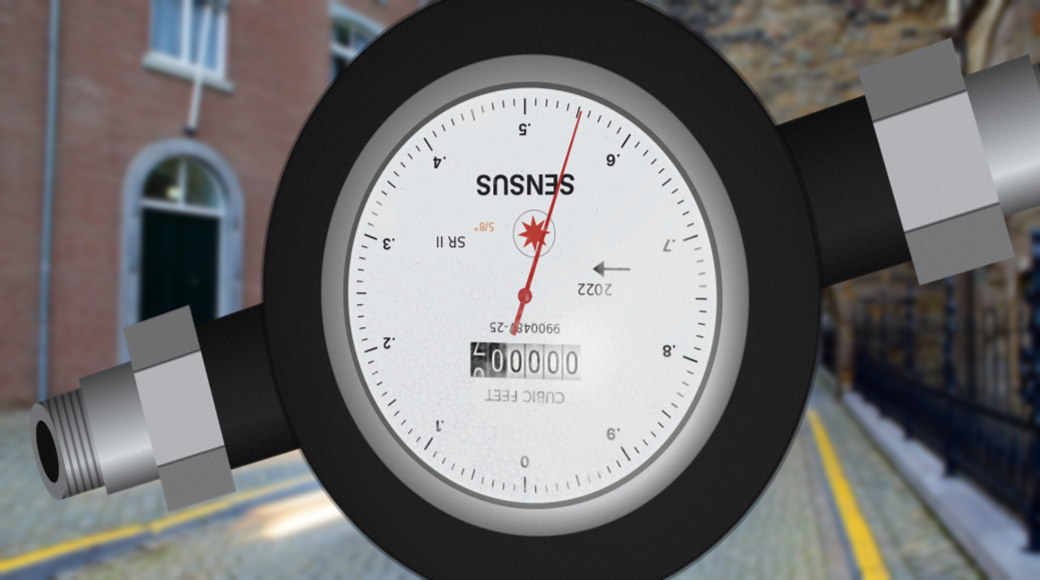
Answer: 6.55ft³
